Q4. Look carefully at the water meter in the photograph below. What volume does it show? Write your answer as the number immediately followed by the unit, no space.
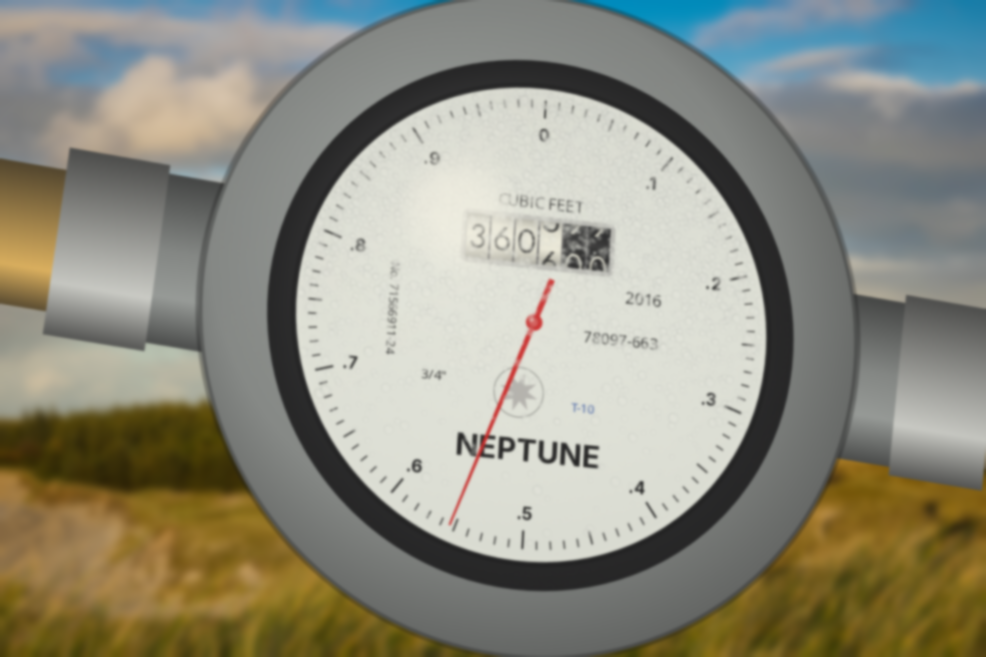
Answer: 360599.55ft³
